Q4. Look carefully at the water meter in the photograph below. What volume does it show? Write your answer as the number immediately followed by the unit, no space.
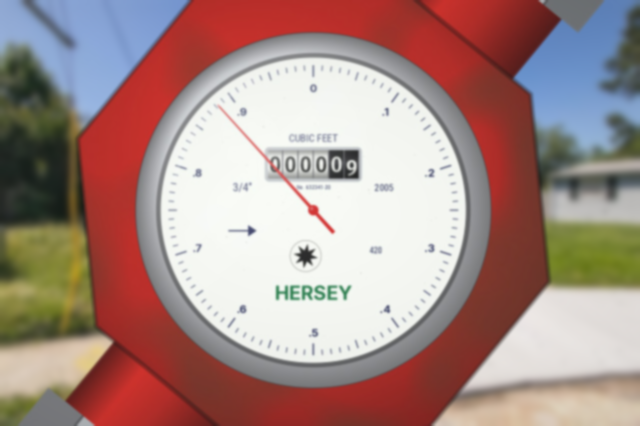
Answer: 8.88ft³
